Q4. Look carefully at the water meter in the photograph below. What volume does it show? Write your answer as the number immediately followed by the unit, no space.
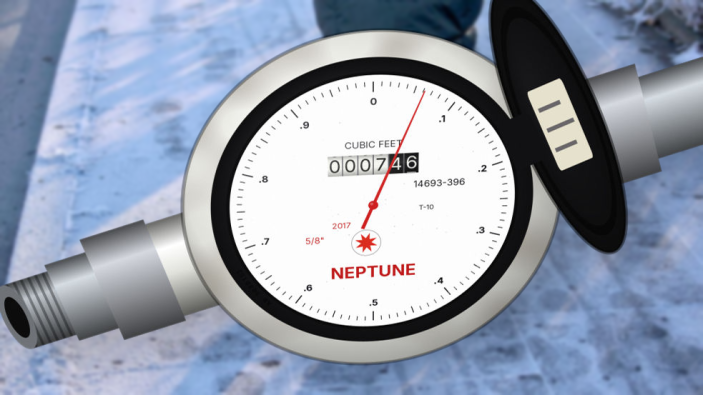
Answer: 746.06ft³
